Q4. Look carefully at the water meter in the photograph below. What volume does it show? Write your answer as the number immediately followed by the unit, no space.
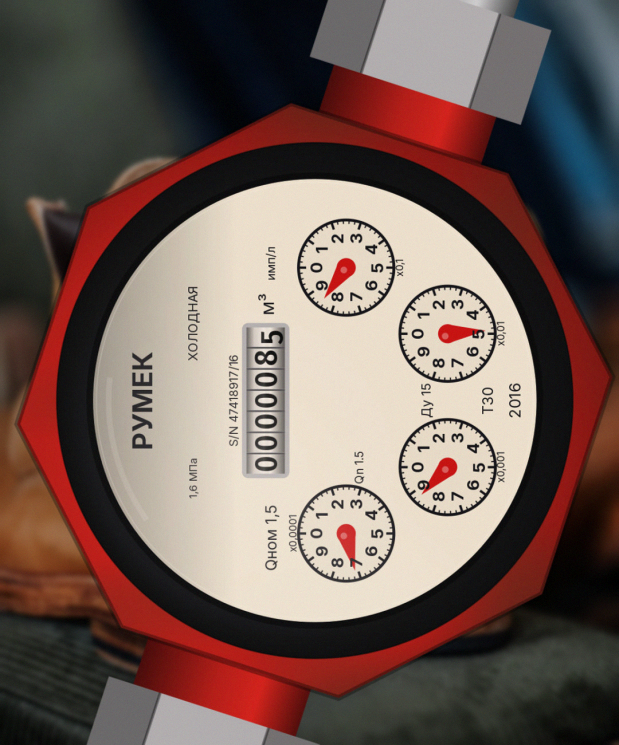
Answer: 84.8487m³
